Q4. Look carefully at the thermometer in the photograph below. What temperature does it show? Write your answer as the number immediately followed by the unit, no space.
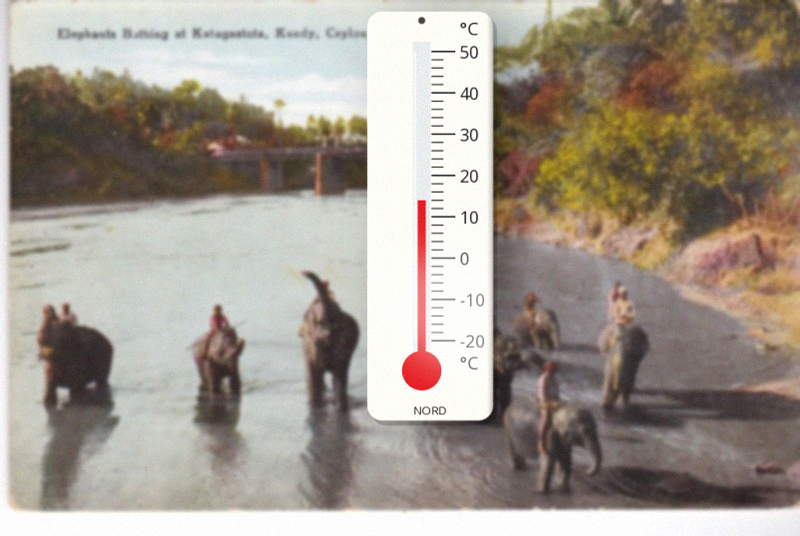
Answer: 14°C
